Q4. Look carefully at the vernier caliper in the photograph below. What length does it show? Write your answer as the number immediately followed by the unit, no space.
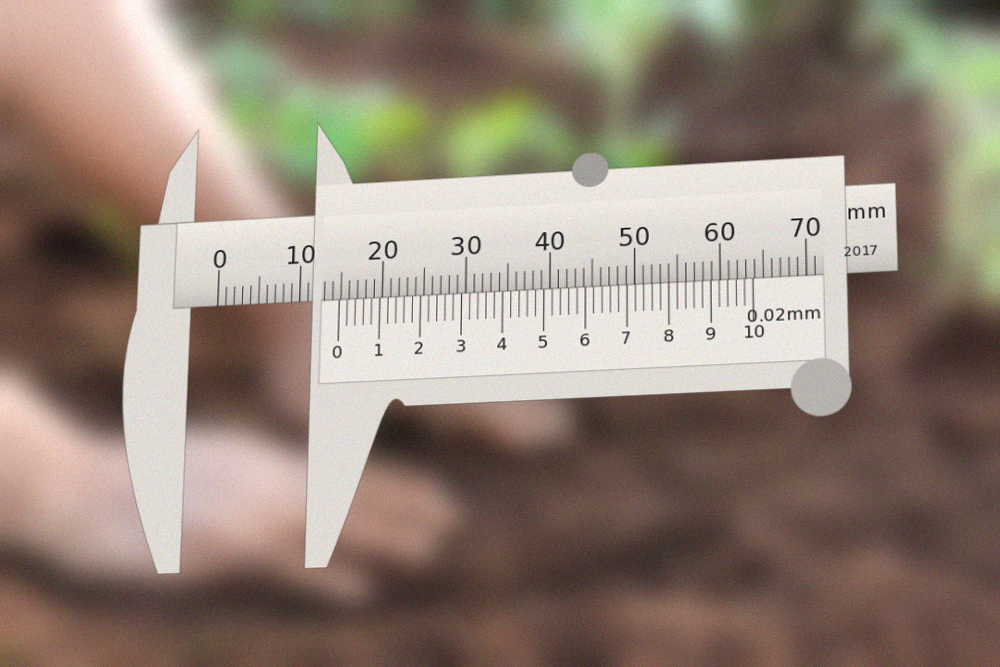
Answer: 14.8mm
